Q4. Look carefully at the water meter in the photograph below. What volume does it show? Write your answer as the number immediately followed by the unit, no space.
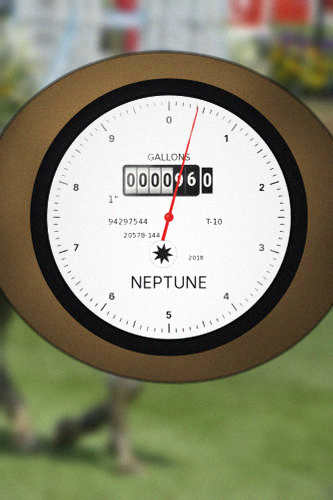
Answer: 960.4gal
